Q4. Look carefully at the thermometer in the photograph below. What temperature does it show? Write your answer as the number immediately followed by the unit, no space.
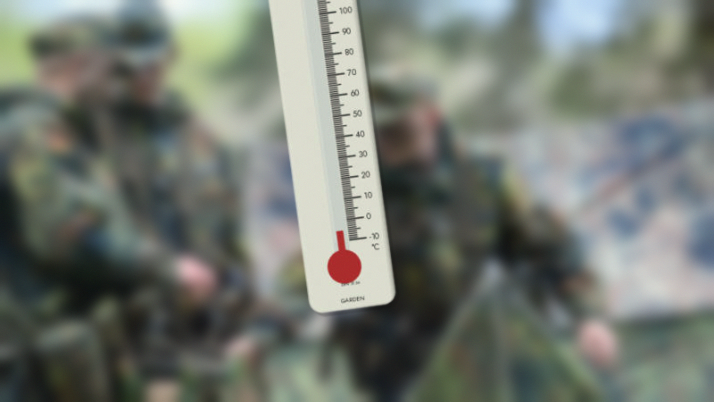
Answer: -5°C
